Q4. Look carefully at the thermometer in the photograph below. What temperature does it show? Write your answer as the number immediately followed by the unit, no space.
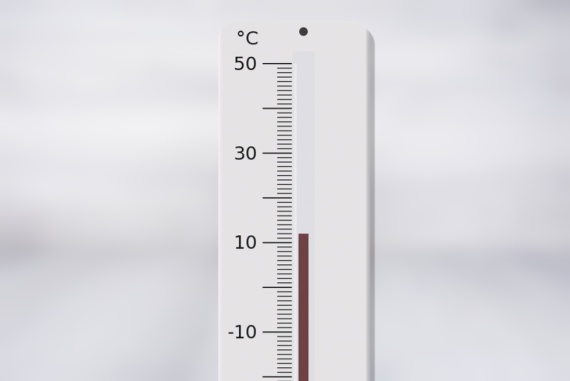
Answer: 12°C
